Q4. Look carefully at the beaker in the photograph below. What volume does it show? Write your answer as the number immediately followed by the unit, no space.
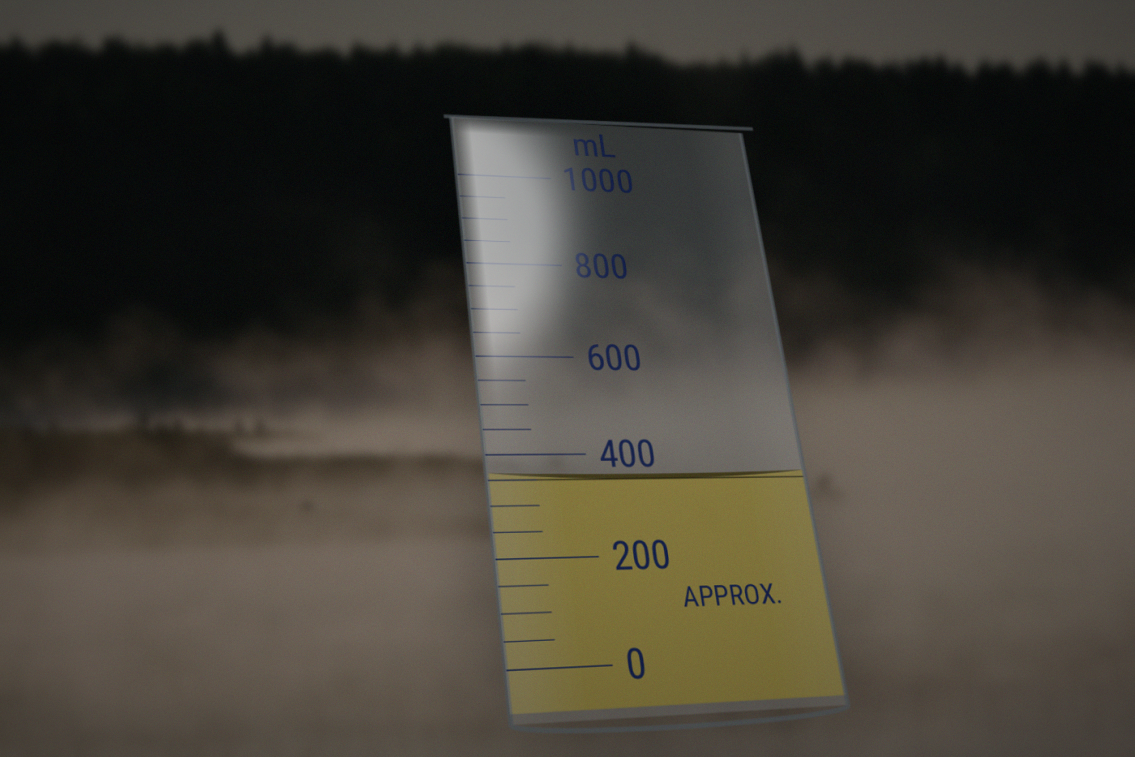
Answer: 350mL
